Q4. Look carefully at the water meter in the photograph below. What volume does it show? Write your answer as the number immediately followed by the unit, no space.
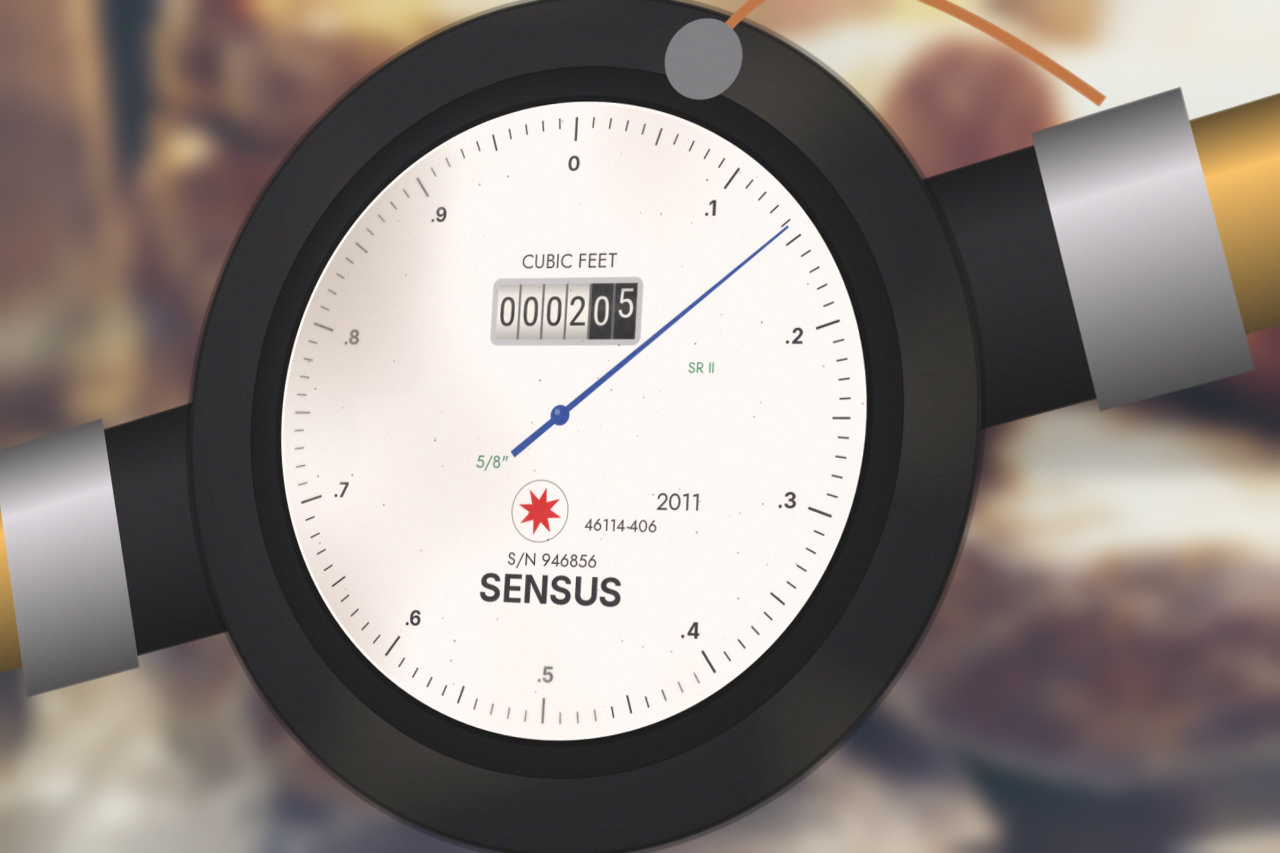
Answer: 205.14ft³
